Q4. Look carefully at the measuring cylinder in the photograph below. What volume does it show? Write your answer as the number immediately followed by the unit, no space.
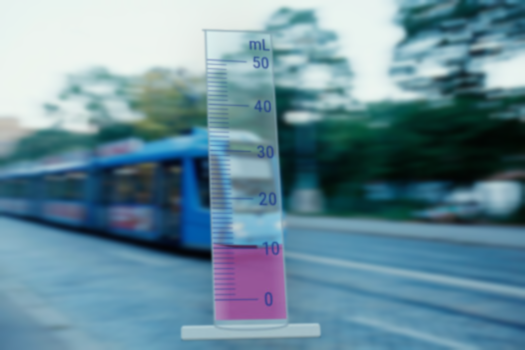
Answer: 10mL
